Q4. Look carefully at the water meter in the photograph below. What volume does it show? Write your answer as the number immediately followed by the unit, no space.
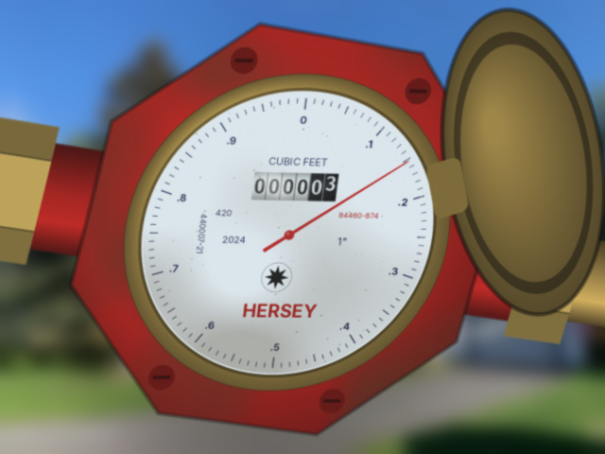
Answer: 3.15ft³
